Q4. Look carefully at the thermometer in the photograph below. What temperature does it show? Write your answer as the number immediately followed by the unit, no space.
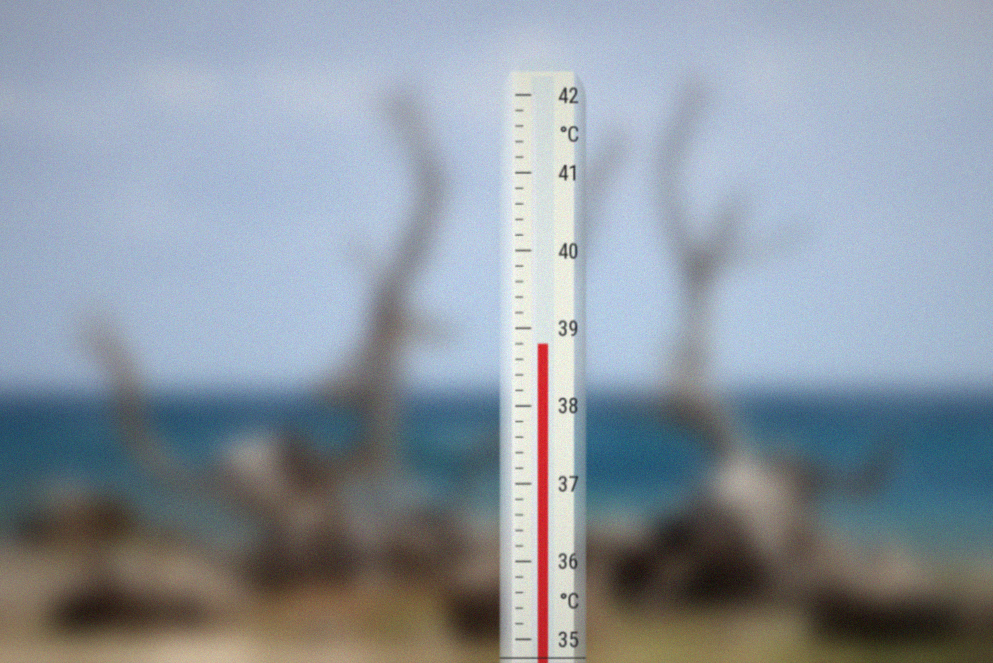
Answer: 38.8°C
